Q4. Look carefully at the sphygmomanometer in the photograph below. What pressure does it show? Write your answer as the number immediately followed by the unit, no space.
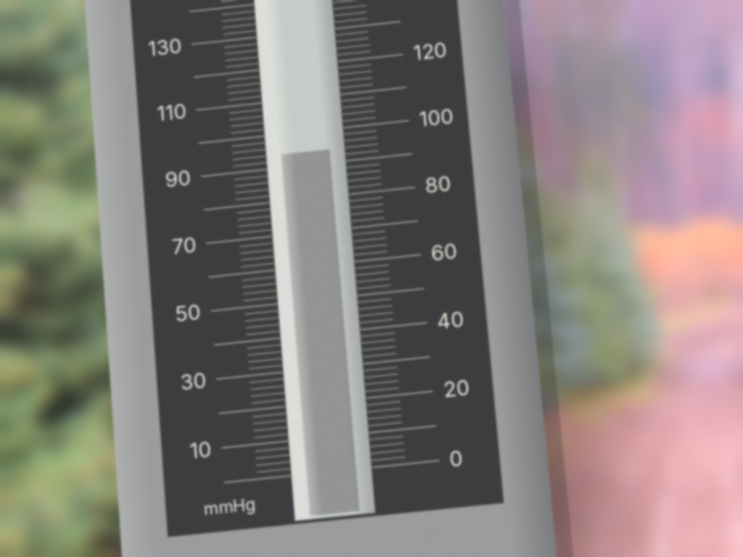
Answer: 94mmHg
